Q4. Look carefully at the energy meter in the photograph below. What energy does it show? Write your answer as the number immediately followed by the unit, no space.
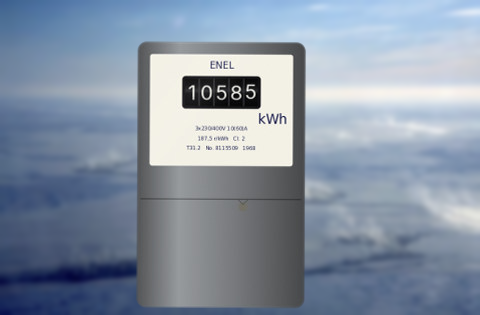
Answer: 10585kWh
